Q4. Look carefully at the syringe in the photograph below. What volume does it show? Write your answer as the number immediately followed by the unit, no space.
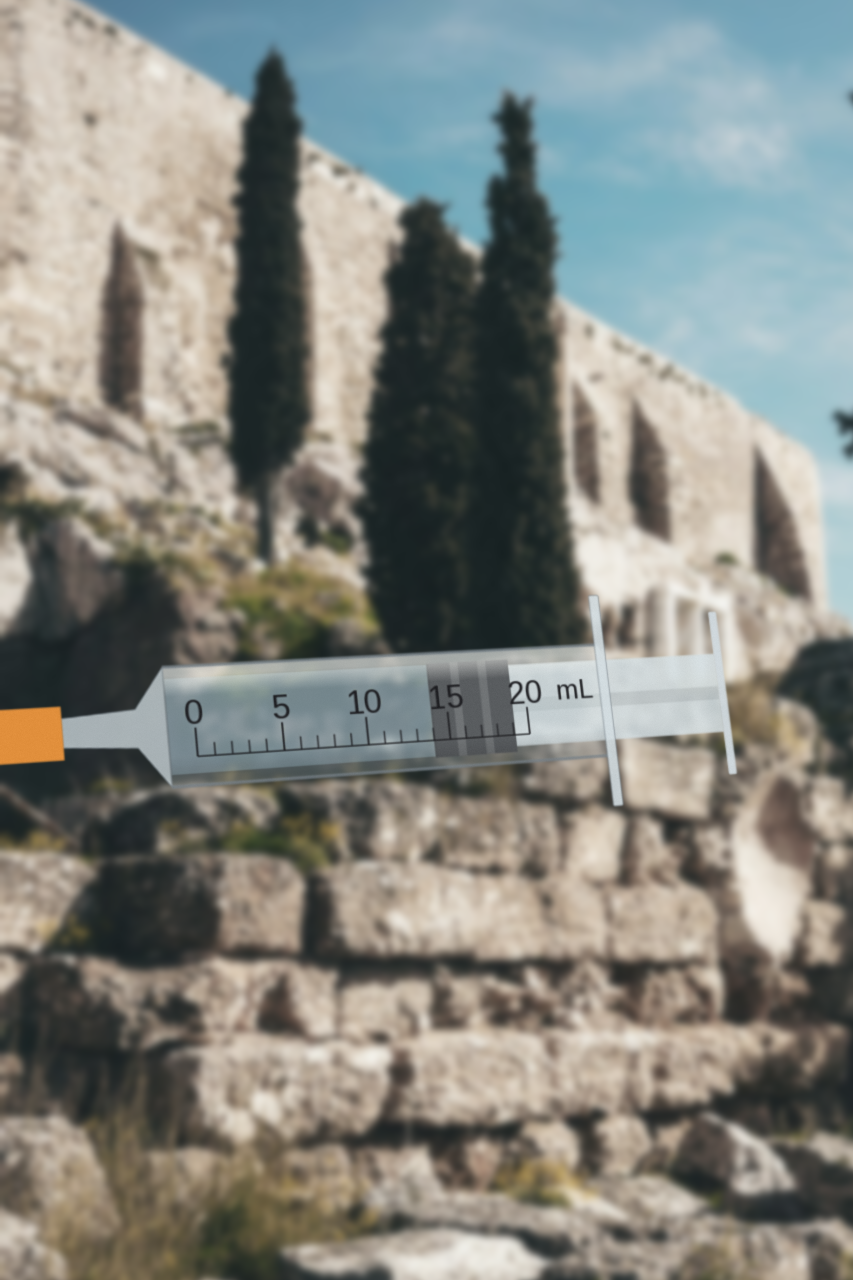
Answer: 14mL
